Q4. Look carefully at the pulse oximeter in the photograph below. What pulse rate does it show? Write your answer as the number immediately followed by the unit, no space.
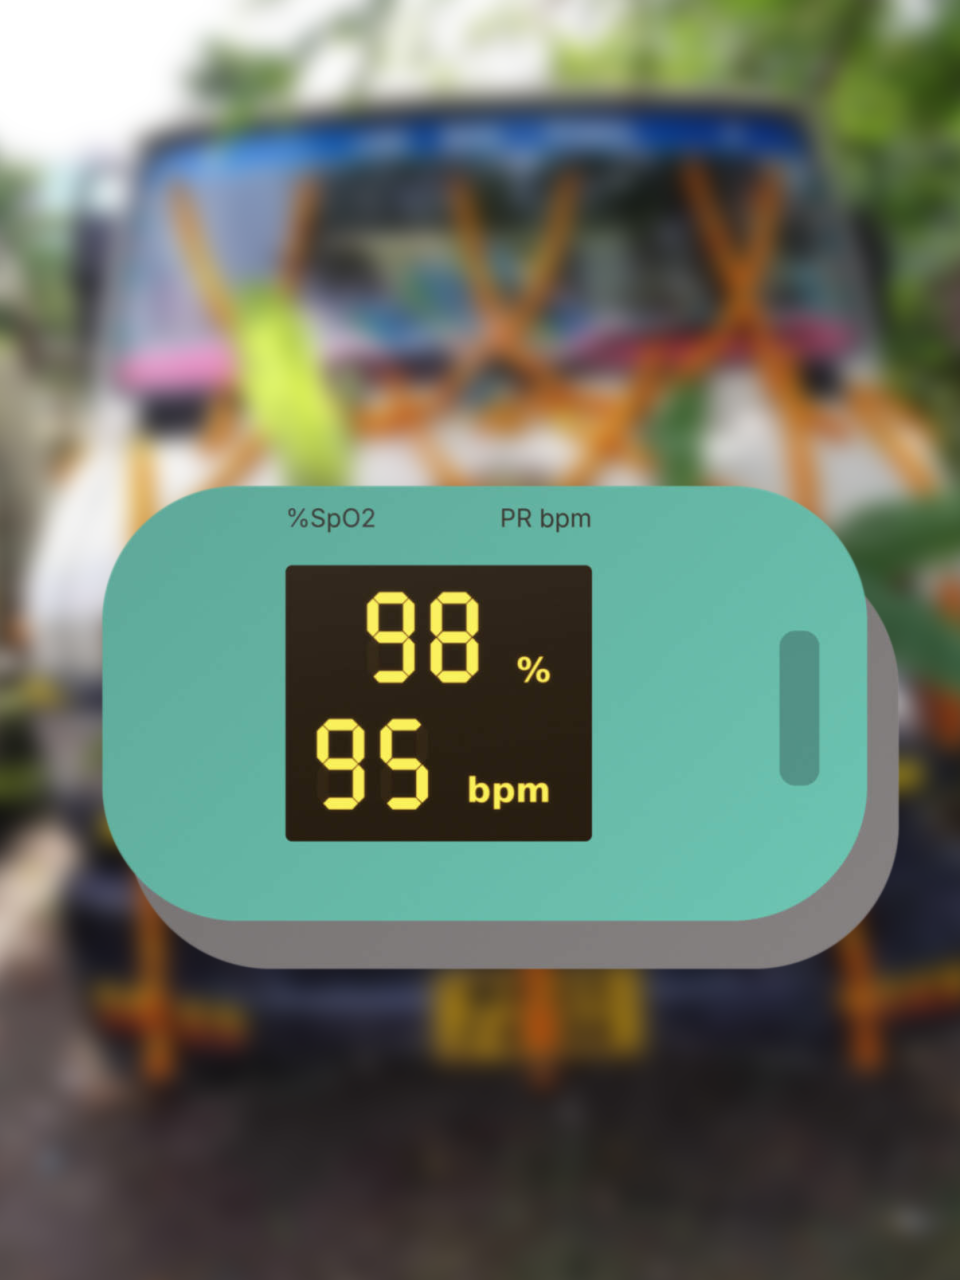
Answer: 95bpm
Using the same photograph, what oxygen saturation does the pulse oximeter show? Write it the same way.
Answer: 98%
